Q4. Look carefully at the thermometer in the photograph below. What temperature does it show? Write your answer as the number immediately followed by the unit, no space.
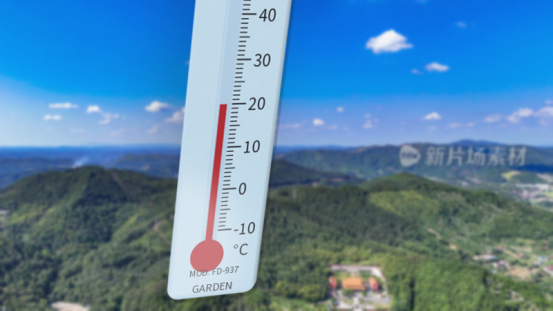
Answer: 20°C
